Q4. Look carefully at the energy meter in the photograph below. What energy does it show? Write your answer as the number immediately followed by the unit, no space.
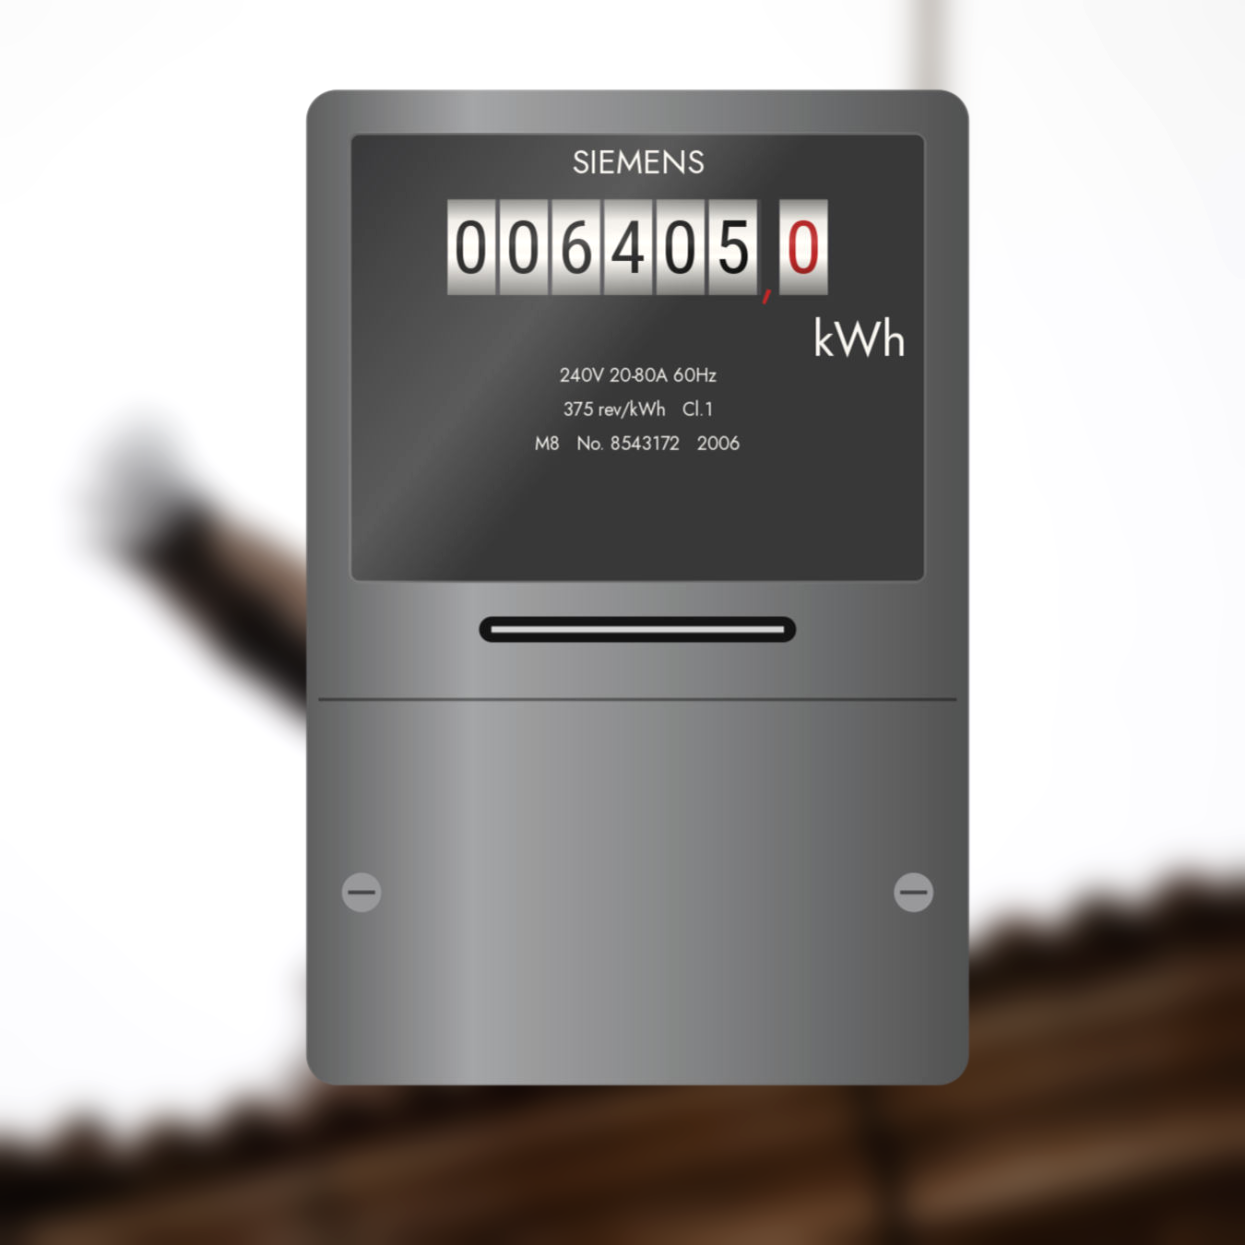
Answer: 6405.0kWh
